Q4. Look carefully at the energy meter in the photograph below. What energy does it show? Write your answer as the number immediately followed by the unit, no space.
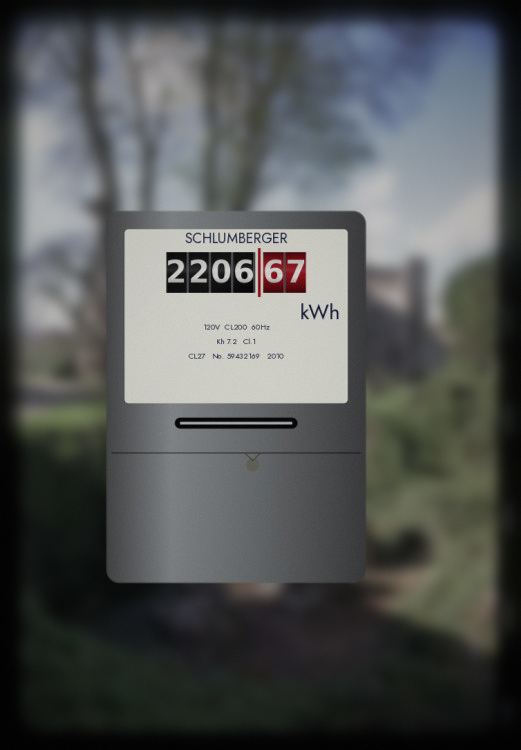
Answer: 2206.67kWh
